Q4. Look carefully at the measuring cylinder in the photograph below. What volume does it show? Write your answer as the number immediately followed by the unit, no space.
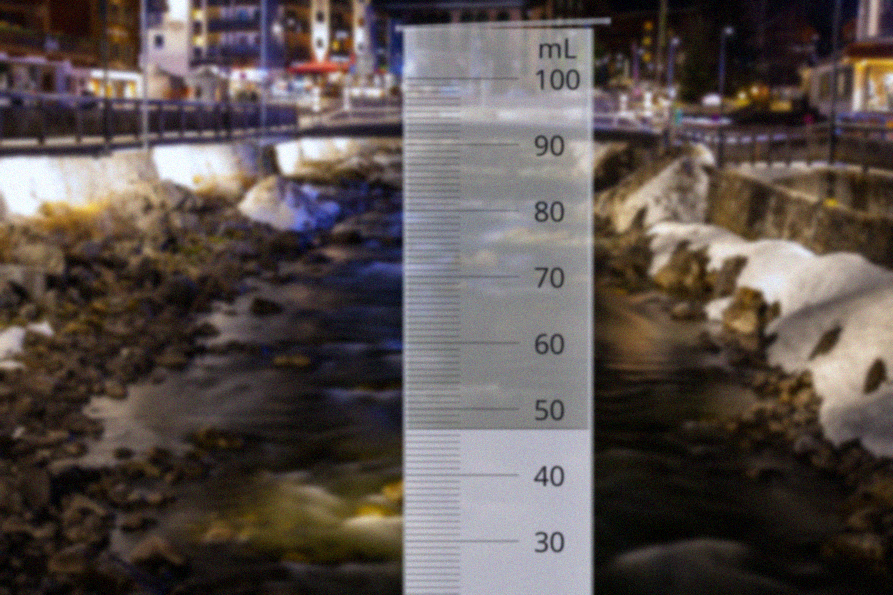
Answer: 47mL
